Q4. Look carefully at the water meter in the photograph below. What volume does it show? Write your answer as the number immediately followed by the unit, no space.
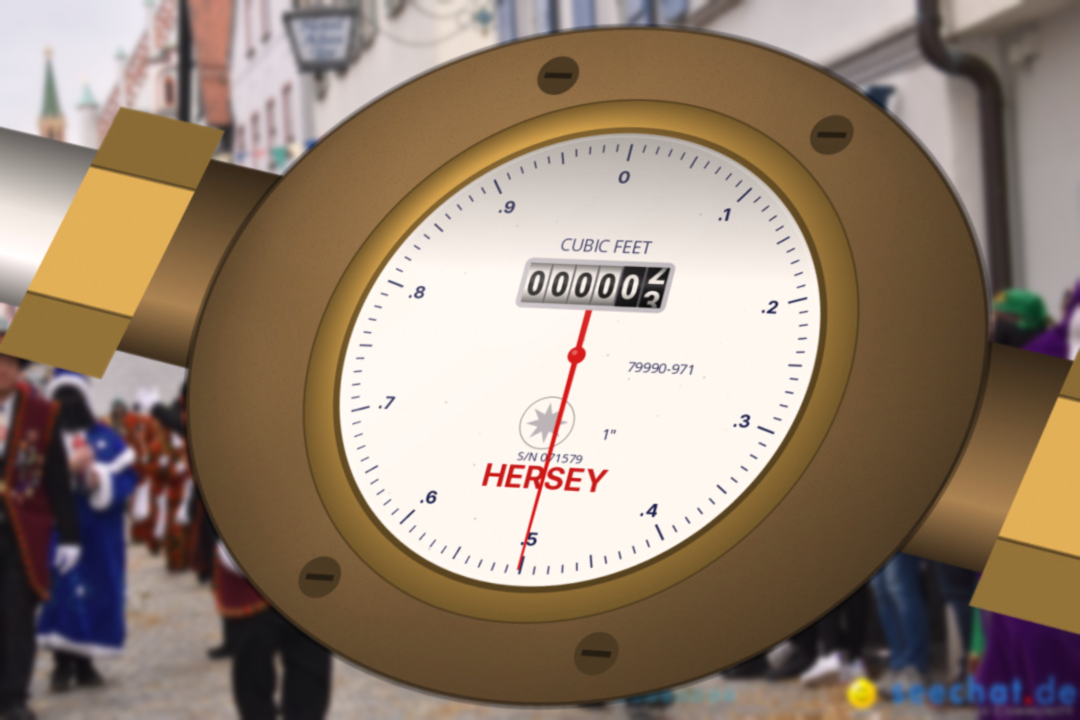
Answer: 2.50ft³
